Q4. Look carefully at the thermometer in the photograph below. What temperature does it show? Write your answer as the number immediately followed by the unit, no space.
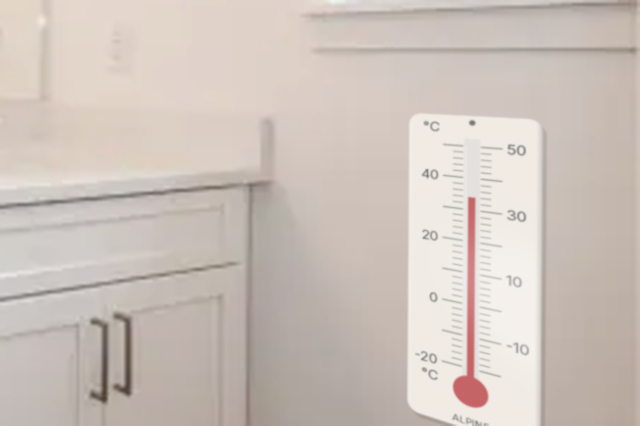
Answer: 34°C
